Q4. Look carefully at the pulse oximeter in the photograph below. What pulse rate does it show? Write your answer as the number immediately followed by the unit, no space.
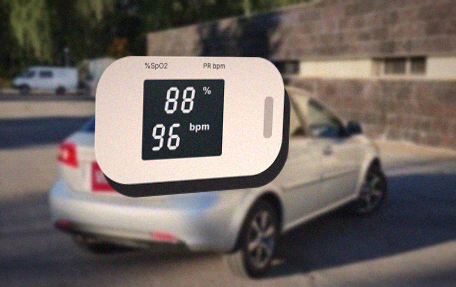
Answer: 96bpm
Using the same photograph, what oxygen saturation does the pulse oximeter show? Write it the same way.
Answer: 88%
